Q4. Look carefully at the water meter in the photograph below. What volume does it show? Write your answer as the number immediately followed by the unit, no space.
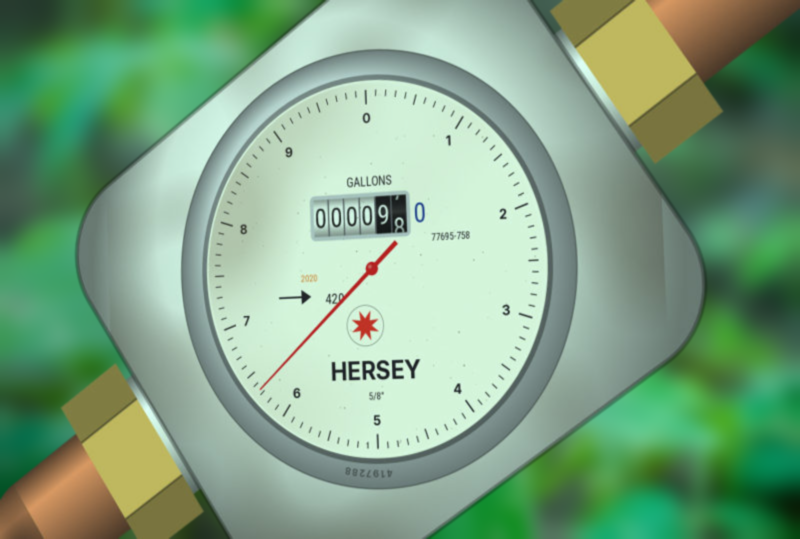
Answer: 976.3gal
